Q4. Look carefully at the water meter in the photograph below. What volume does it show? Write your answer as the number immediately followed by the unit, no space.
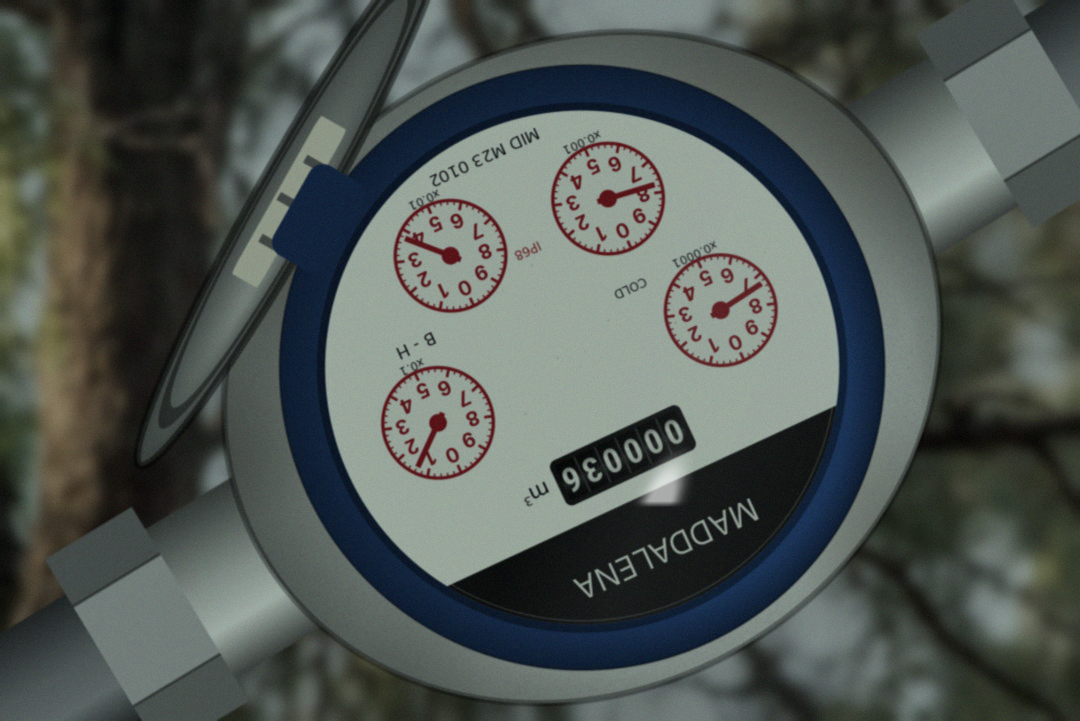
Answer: 36.1377m³
